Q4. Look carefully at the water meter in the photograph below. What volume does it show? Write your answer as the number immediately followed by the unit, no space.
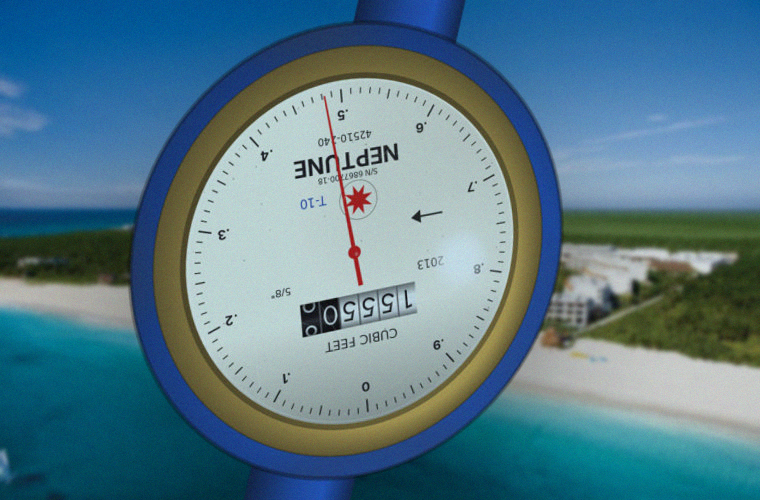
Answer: 155508.48ft³
